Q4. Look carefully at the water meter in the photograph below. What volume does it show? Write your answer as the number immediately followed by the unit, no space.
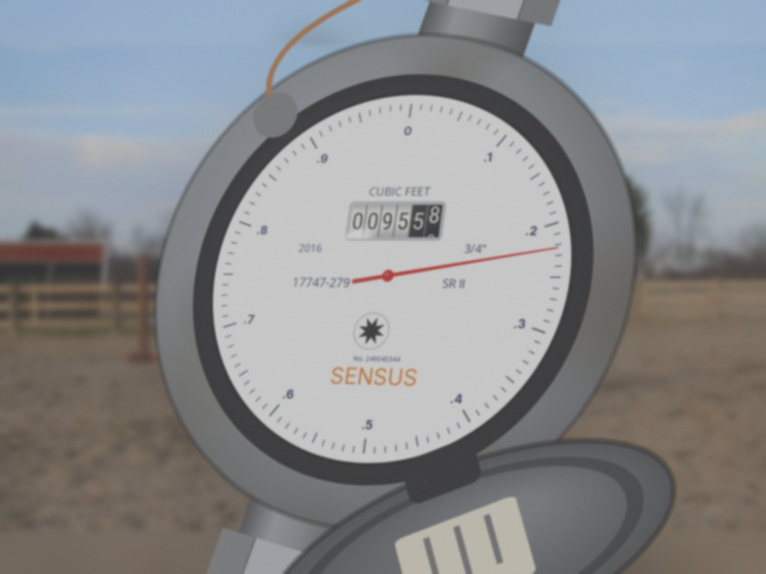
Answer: 9558.22ft³
